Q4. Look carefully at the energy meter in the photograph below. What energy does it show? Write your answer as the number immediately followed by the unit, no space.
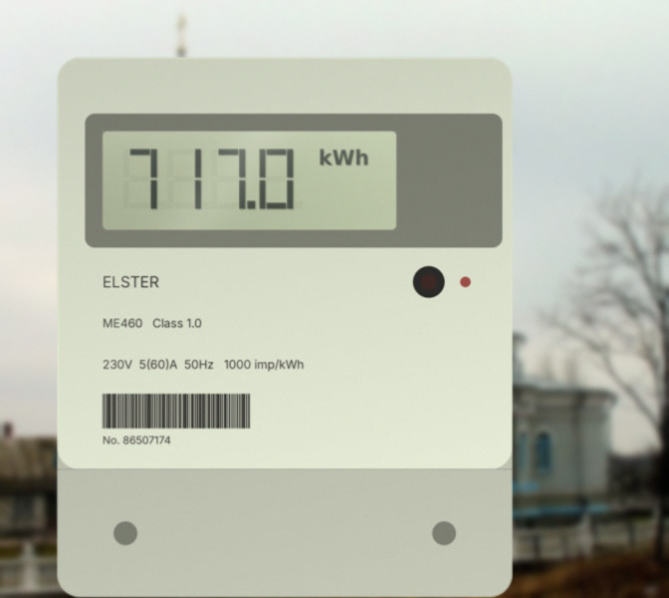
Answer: 717.0kWh
